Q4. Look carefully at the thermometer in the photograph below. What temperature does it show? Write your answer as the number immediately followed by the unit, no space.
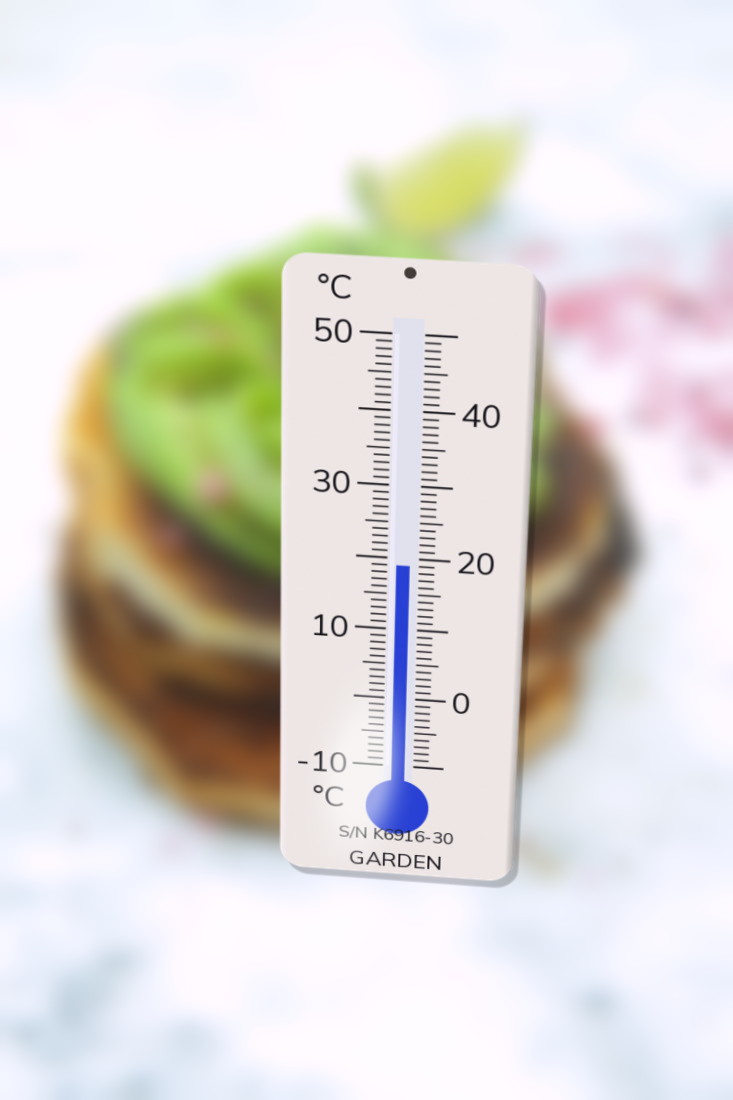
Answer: 19°C
